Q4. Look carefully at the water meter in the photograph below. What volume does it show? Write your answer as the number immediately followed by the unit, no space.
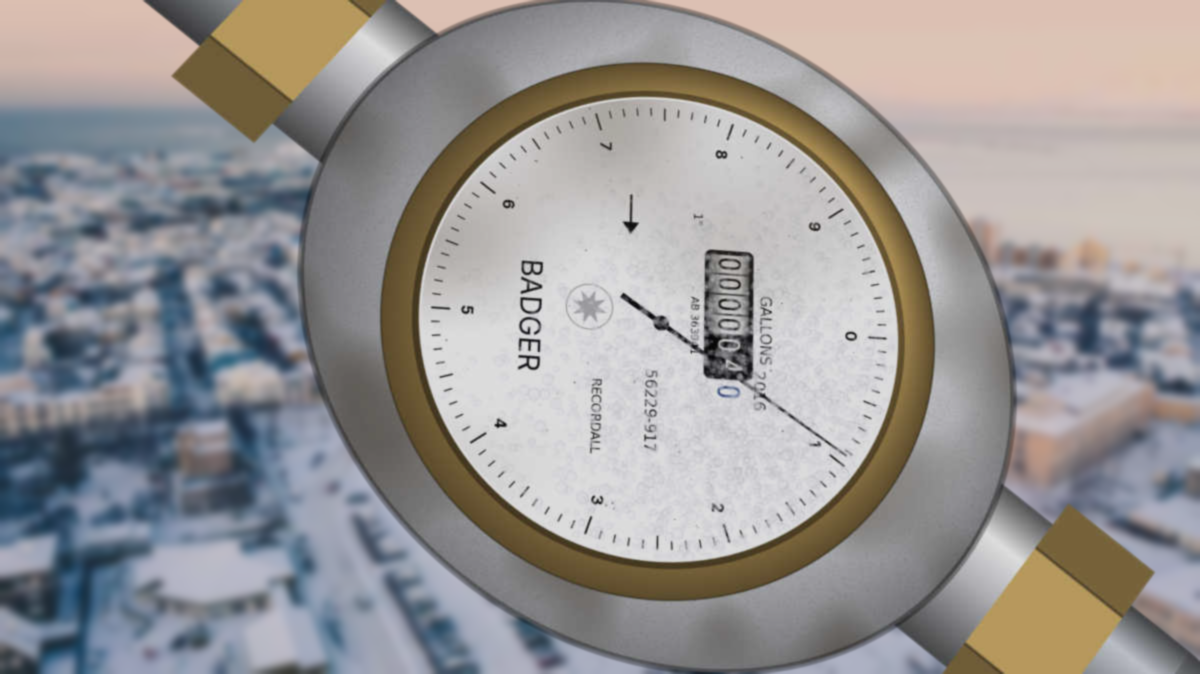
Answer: 40.9gal
